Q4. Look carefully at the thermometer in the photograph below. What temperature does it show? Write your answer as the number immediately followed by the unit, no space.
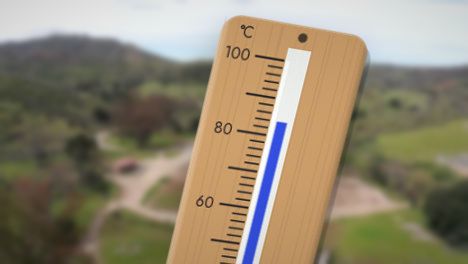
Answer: 84°C
